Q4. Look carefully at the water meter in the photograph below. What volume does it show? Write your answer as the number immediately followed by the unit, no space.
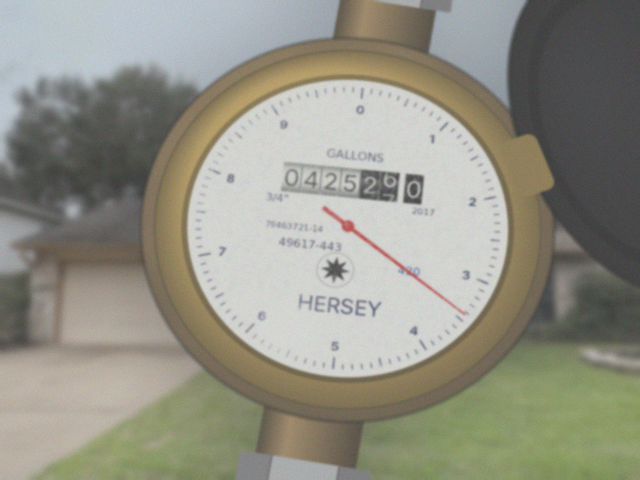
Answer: 425263.4gal
